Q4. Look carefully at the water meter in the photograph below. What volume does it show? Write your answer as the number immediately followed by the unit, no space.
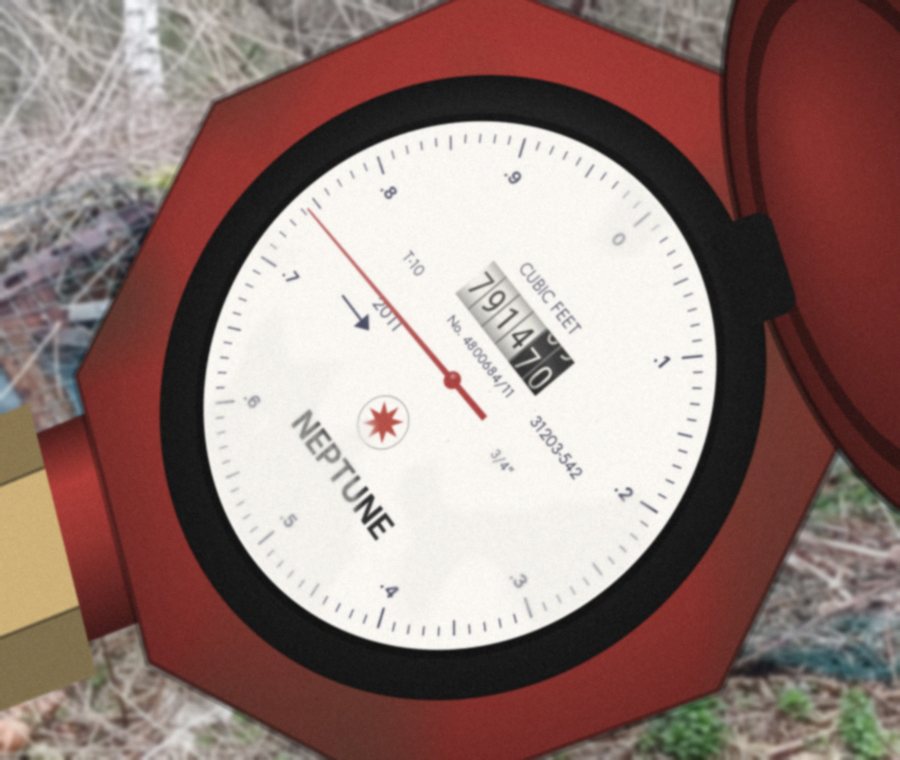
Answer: 791469.74ft³
